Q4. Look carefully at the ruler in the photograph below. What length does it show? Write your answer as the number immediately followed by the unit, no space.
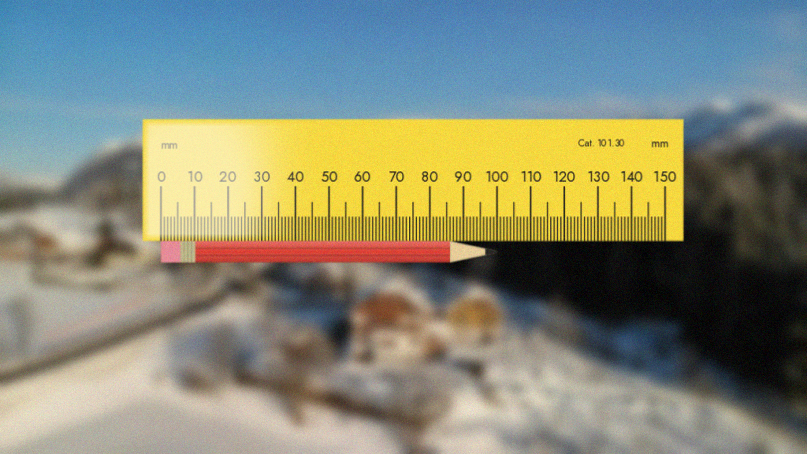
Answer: 100mm
